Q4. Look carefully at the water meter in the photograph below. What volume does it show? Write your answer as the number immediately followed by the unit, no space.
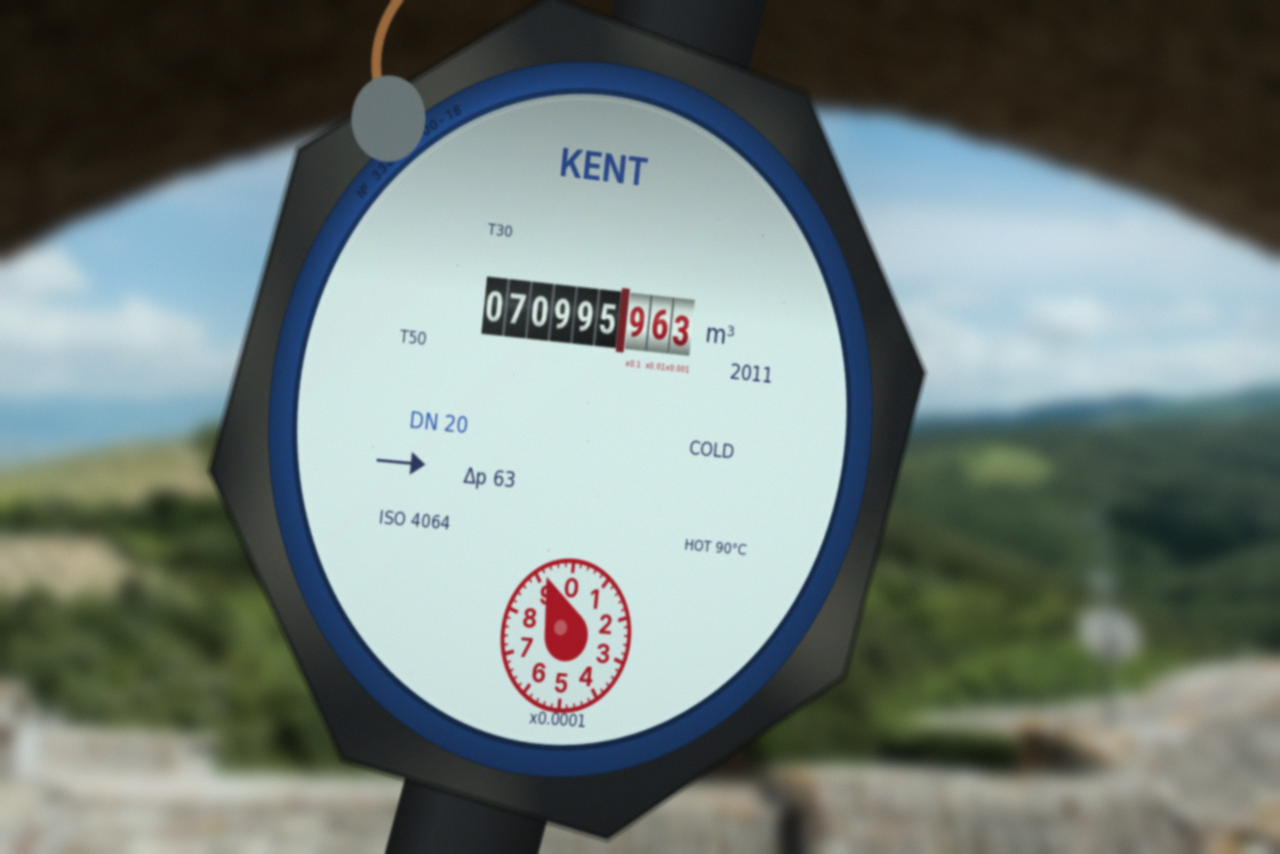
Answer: 70995.9629m³
